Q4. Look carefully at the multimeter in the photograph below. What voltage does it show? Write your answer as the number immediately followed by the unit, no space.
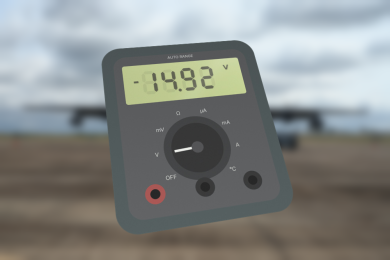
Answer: -14.92V
